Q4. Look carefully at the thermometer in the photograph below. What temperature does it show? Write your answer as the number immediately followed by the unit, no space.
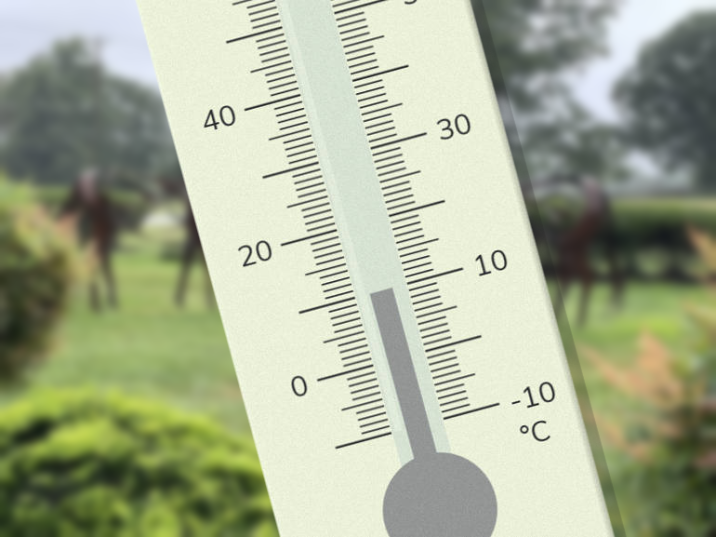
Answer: 10°C
